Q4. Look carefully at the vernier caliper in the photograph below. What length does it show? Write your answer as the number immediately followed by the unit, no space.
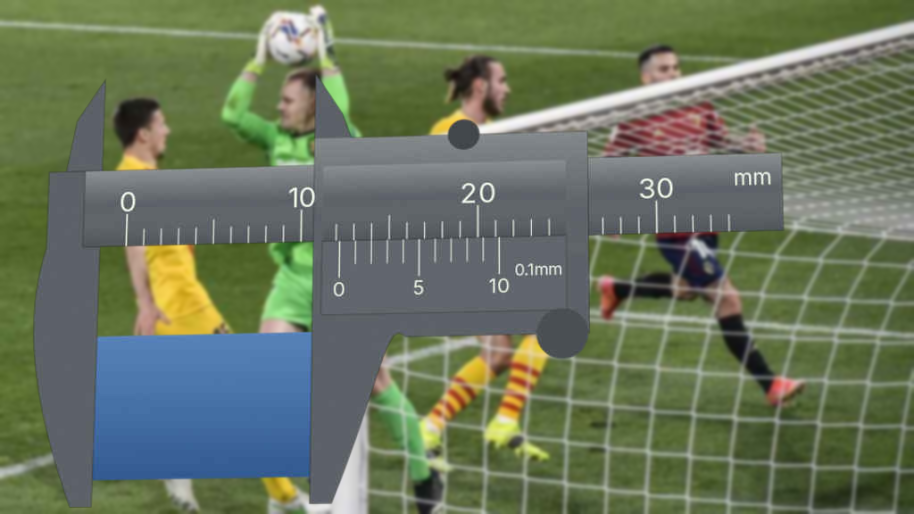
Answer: 12.2mm
